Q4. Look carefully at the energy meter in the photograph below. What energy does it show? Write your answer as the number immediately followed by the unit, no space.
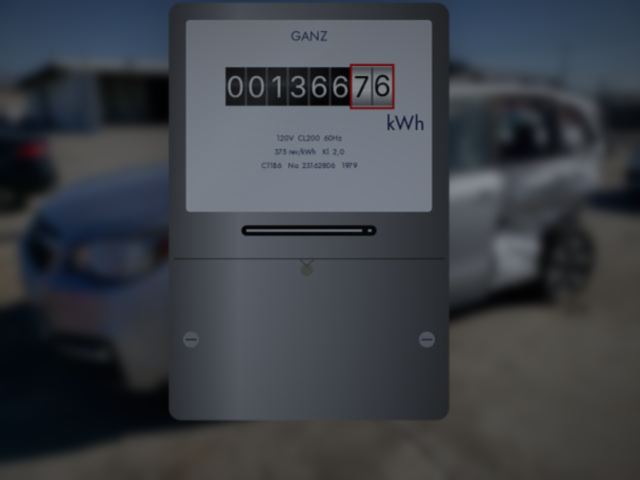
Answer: 1366.76kWh
